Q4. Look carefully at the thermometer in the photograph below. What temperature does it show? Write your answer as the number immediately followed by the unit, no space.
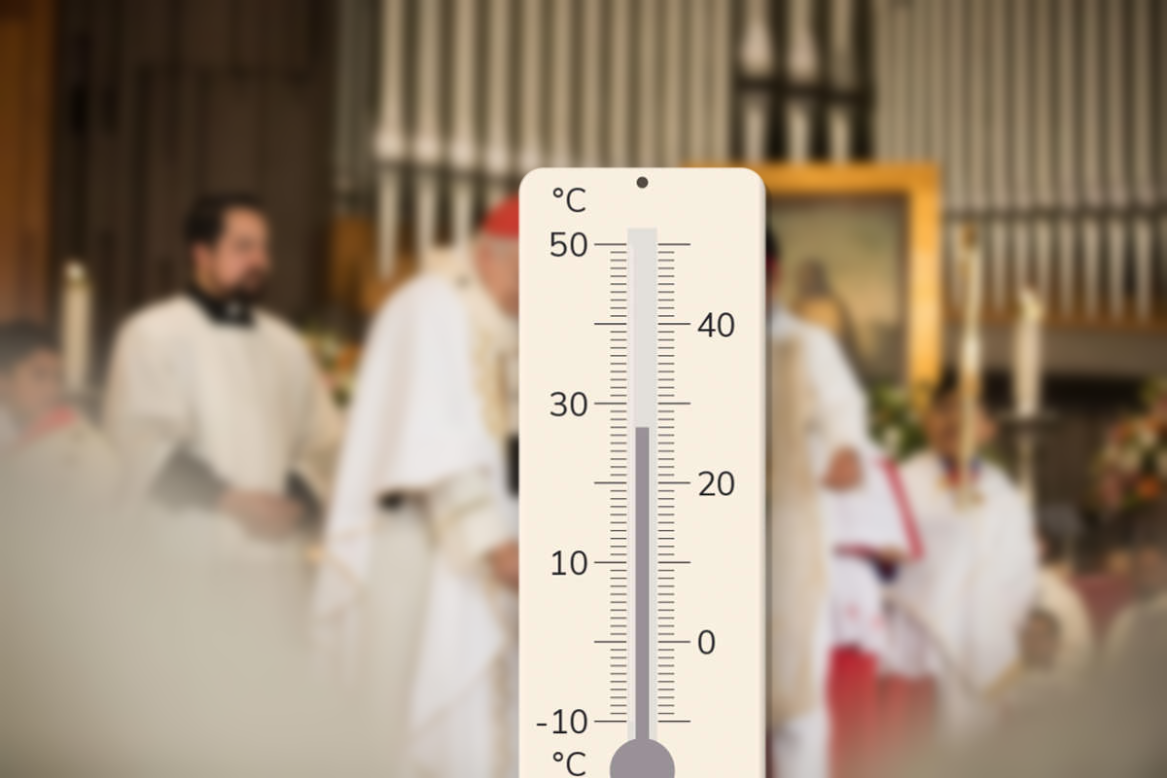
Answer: 27°C
